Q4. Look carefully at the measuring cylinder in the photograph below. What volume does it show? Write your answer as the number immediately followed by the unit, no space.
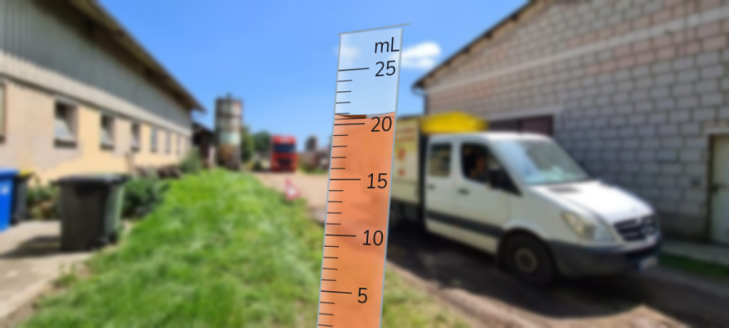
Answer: 20.5mL
